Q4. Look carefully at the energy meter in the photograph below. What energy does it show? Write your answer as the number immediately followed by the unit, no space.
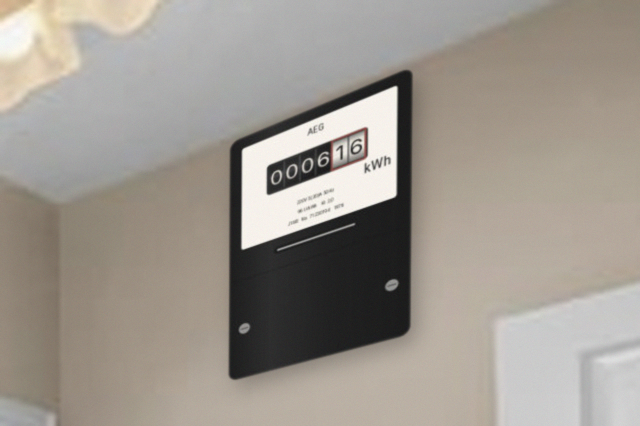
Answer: 6.16kWh
